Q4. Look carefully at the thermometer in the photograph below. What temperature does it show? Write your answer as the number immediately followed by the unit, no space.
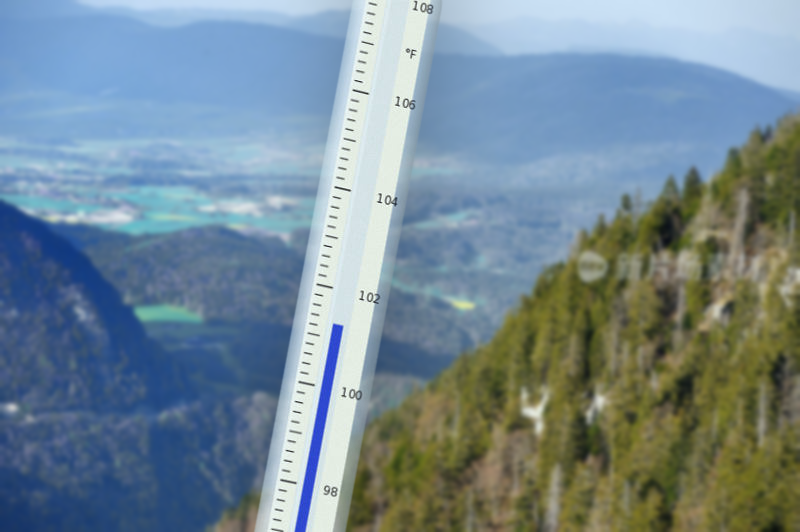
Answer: 101.3°F
